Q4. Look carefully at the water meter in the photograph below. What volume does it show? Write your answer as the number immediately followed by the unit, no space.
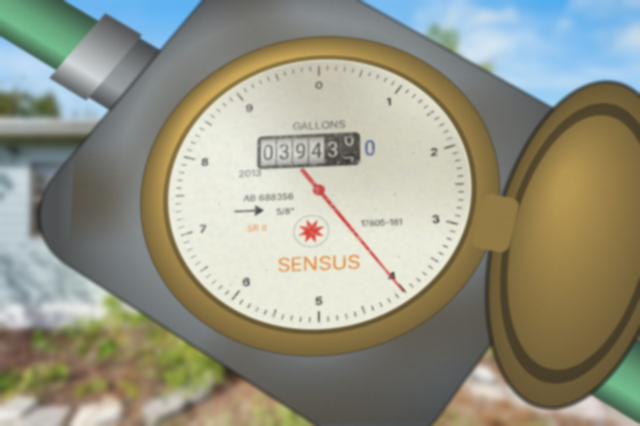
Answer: 394364.0gal
